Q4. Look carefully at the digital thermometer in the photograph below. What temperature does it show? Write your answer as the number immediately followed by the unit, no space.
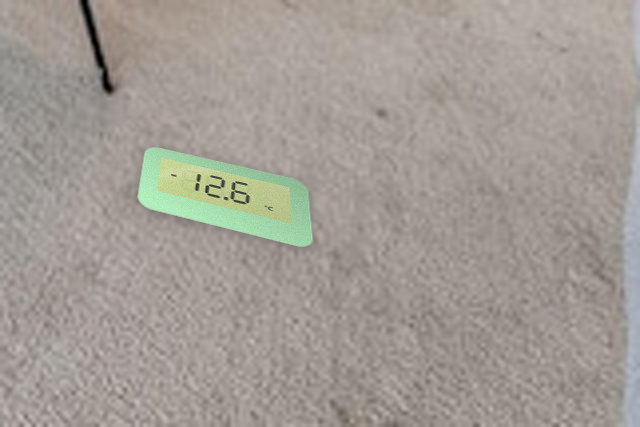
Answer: -12.6°C
